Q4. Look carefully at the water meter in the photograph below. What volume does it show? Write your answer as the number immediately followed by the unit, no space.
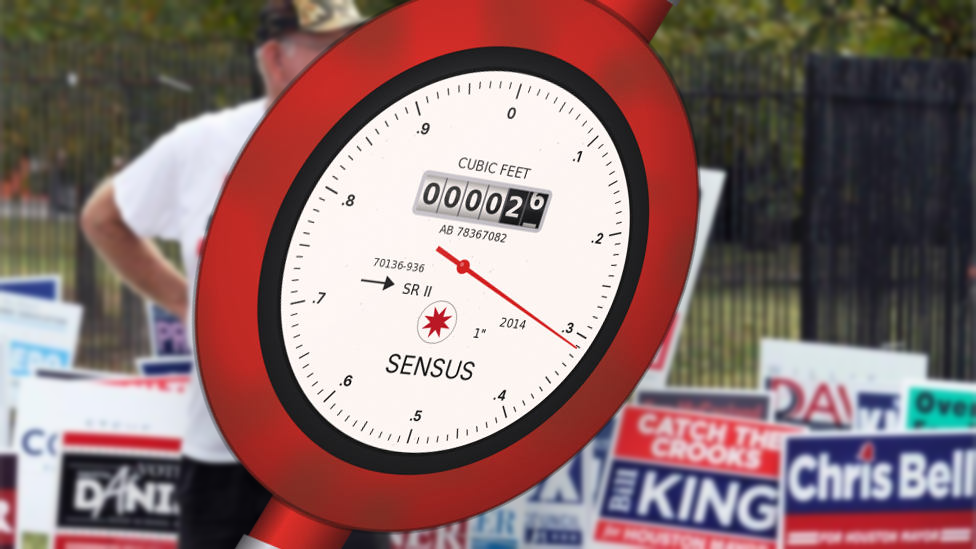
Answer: 26.31ft³
